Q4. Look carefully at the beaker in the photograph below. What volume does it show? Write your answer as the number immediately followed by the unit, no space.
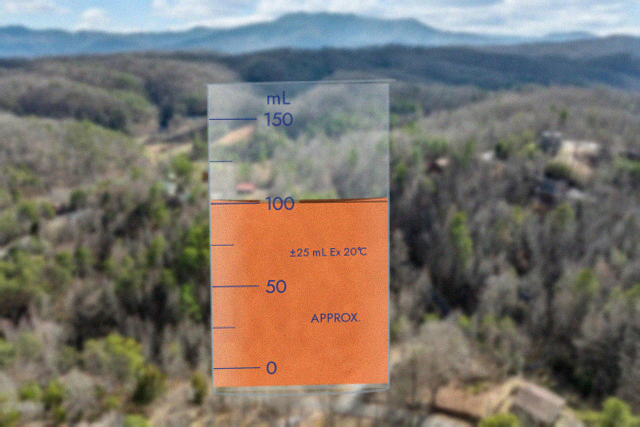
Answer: 100mL
